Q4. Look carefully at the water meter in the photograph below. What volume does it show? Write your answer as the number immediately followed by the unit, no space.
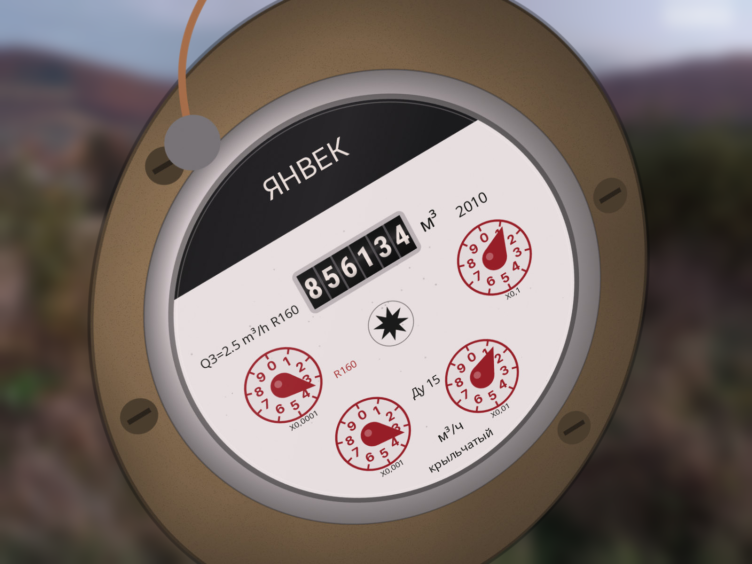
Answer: 856134.1133m³
